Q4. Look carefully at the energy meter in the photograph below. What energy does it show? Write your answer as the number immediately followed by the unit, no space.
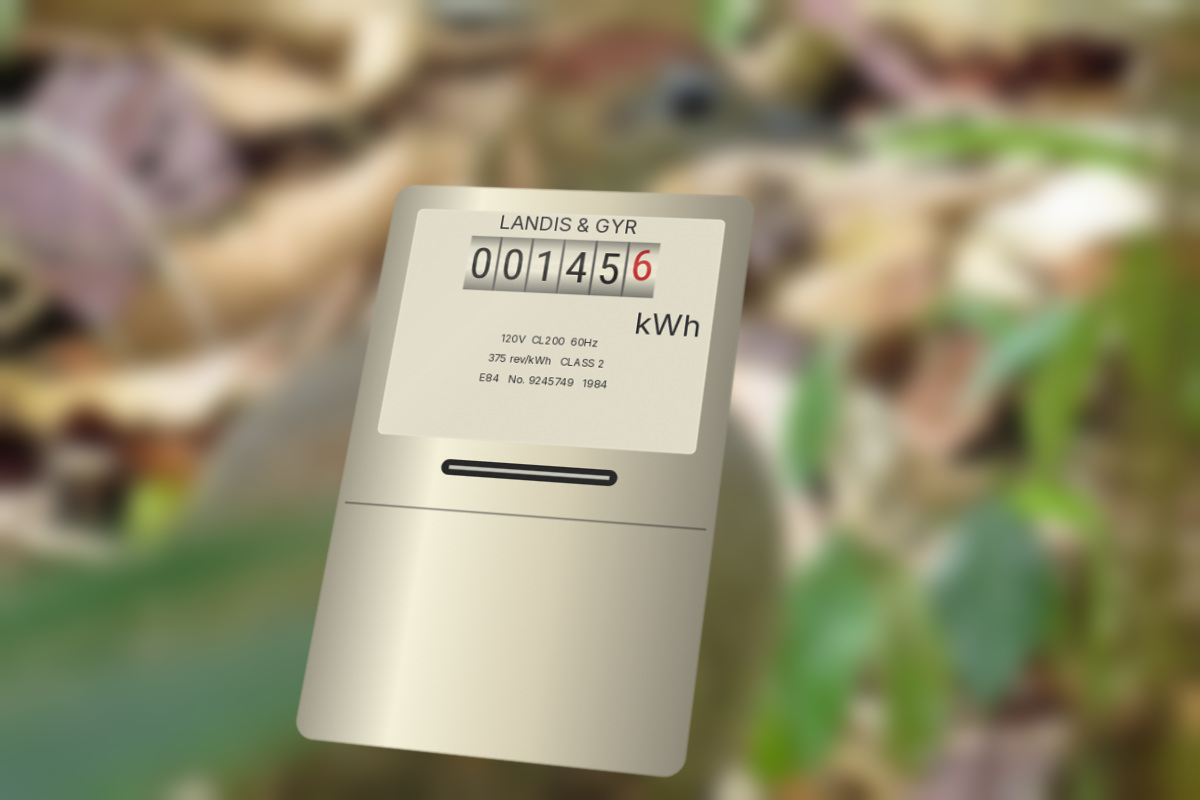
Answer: 145.6kWh
